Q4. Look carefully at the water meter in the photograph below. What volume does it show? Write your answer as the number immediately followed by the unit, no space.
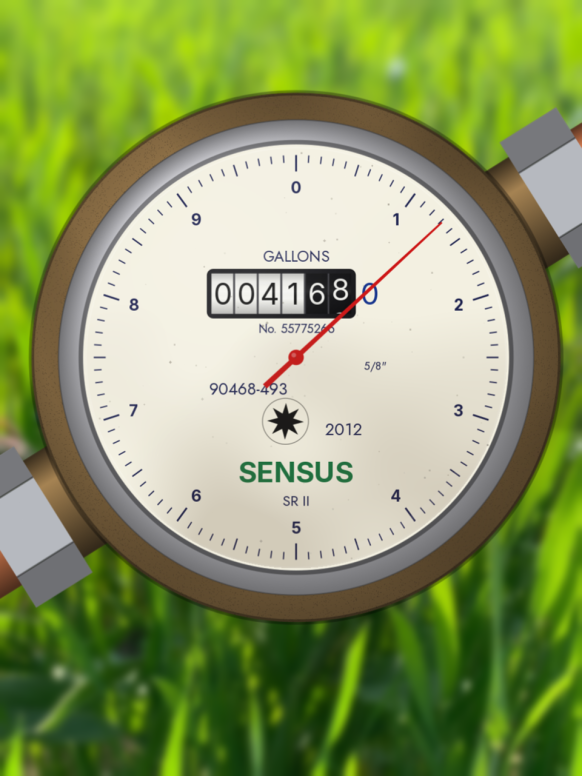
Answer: 41681.3gal
